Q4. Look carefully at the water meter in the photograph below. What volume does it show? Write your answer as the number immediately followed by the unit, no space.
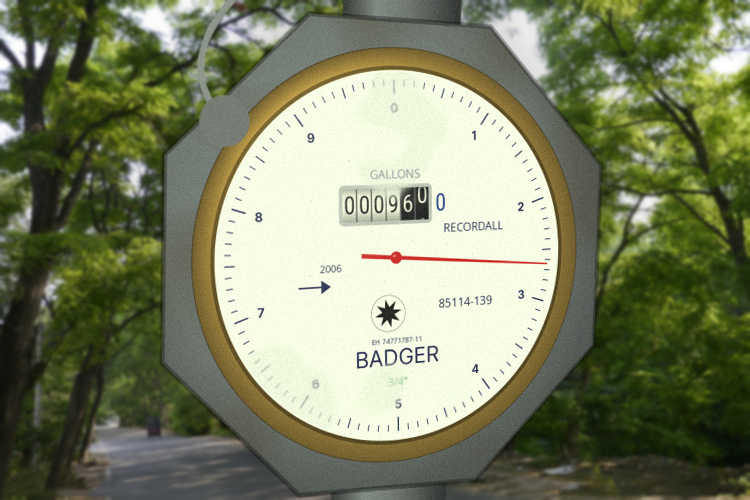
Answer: 9602.6gal
